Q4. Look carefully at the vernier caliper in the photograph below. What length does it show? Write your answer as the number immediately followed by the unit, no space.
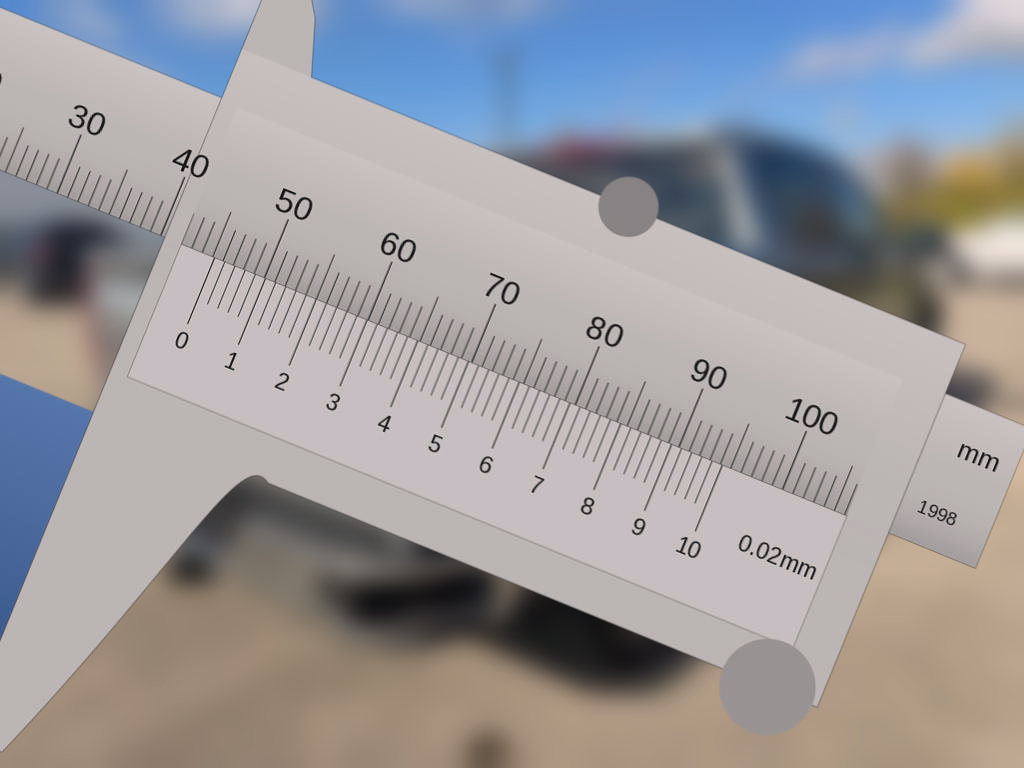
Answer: 45.2mm
